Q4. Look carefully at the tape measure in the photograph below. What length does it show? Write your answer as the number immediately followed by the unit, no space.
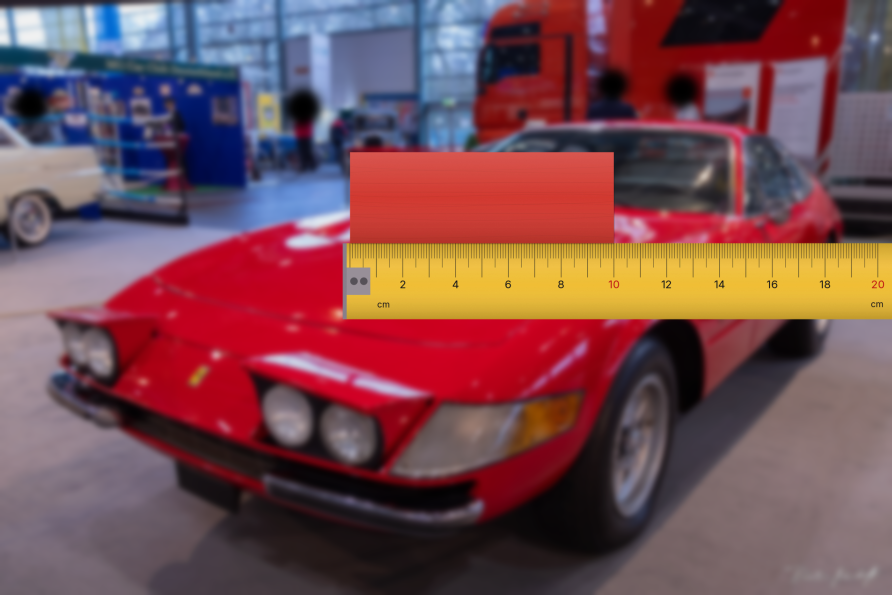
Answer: 10cm
